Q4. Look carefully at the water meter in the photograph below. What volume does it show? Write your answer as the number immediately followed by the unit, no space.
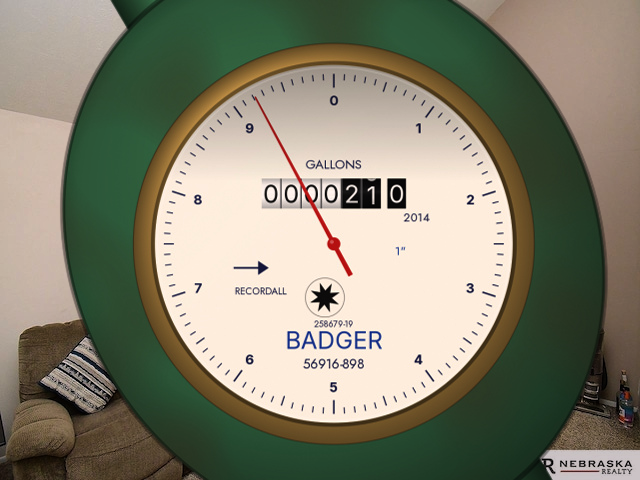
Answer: 209.2gal
